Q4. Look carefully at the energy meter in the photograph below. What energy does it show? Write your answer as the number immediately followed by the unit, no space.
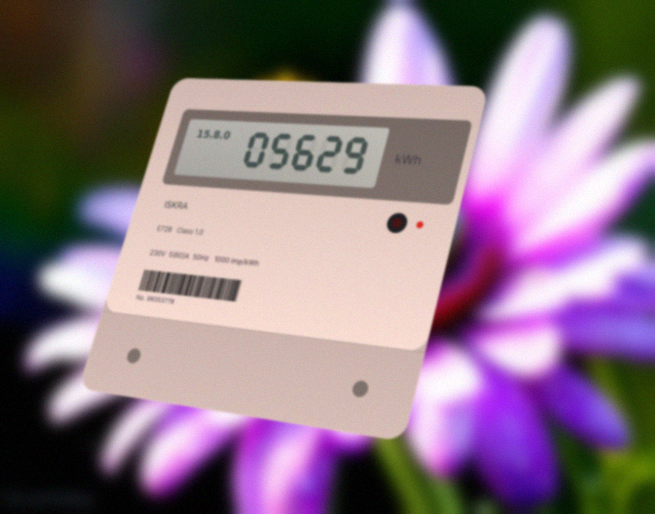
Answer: 5629kWh
